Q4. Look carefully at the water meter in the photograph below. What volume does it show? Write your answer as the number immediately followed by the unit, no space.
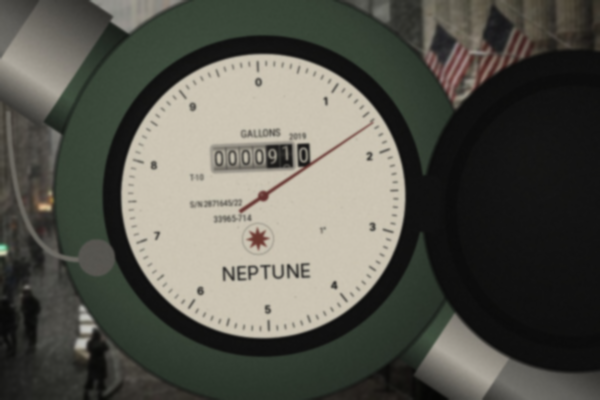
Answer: 911.6gal
